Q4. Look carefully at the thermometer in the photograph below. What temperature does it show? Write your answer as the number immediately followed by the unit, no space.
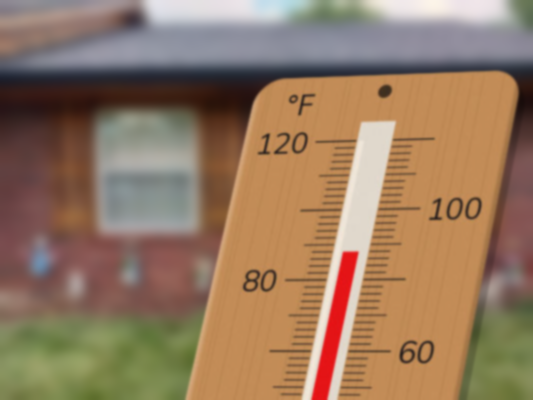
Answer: 88°F
